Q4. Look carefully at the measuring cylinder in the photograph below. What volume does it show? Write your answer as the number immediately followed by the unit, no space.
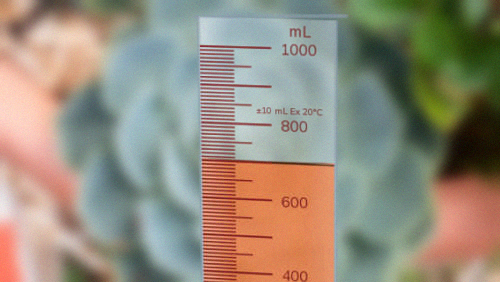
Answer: 700mL
